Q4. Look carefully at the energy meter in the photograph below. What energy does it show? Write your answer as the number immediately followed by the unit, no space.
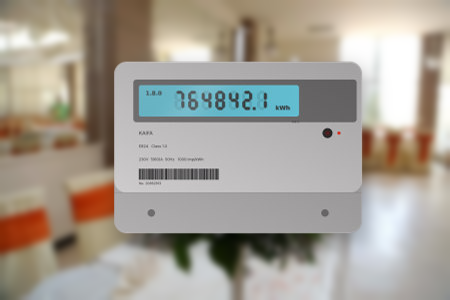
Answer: 764842.1kWh
